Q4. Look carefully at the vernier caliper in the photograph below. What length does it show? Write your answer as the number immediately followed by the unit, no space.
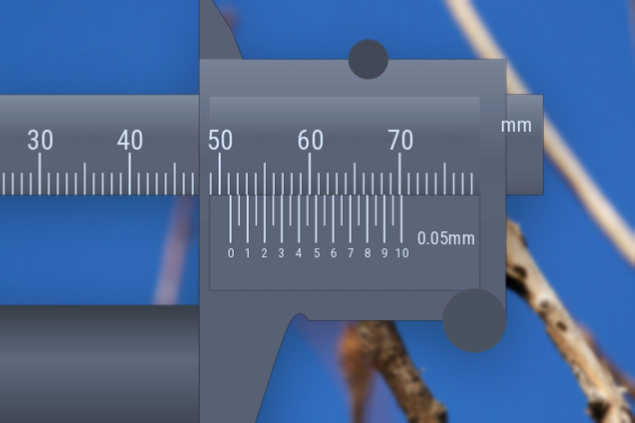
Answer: 51.2mm
